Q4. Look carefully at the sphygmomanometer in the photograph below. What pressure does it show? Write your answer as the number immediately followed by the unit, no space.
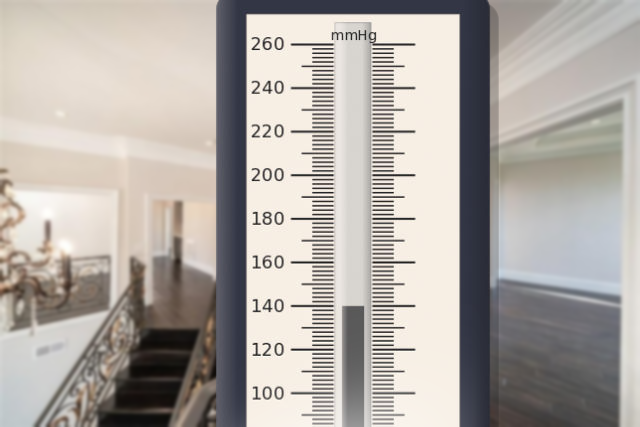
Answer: 140mmHg
